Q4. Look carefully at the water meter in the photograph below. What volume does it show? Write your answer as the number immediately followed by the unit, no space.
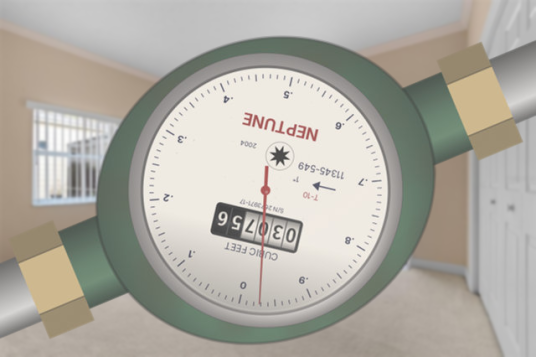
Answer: 30755.97ft³
